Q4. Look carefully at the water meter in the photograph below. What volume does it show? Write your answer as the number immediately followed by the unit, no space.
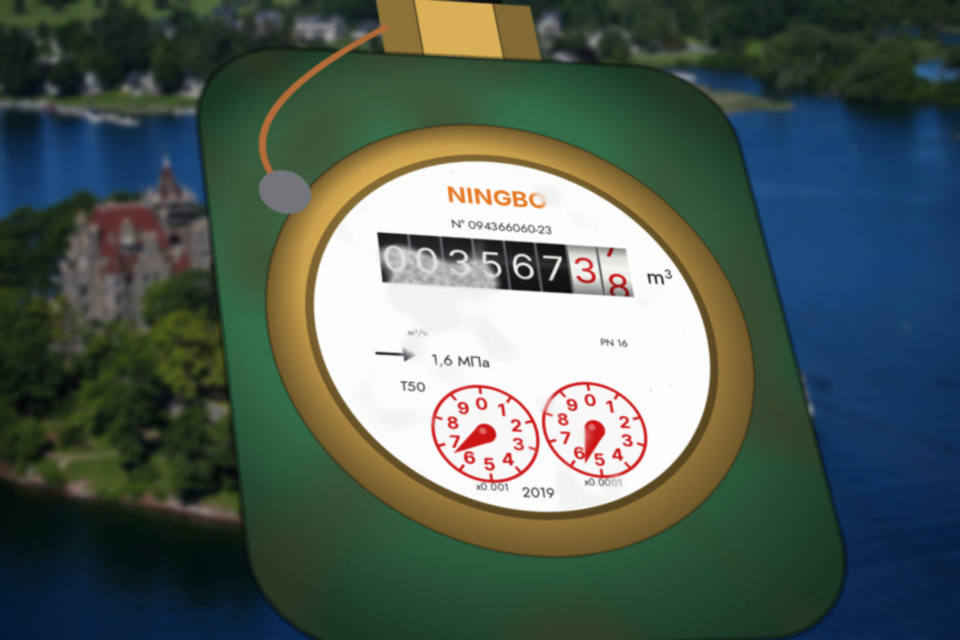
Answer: 3567.3765m³
